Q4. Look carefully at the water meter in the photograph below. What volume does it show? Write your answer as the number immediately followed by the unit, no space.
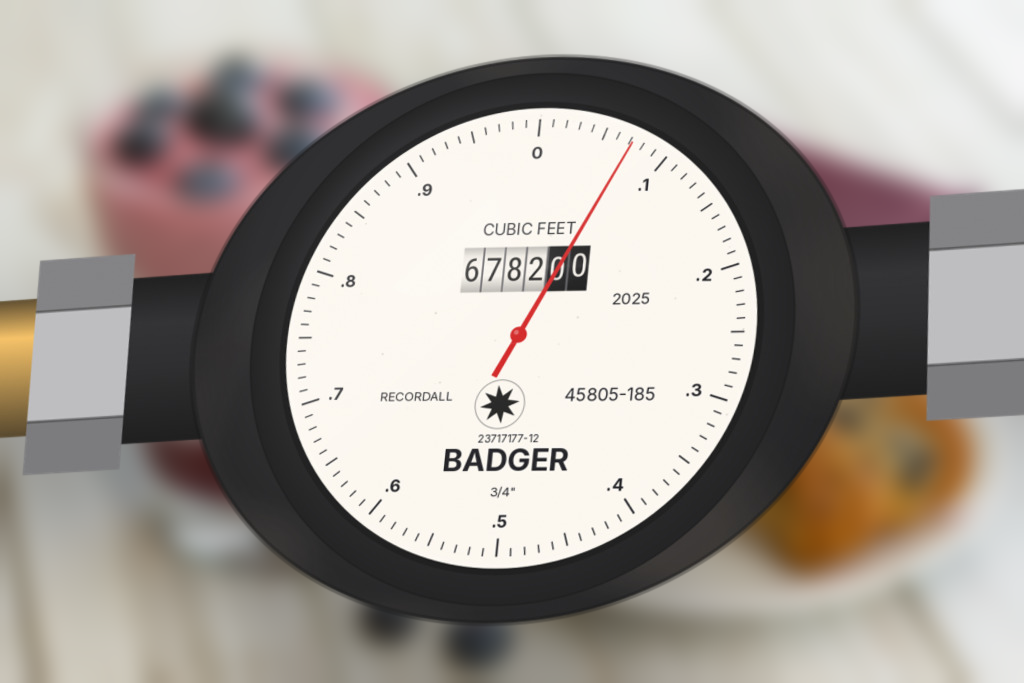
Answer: 678200.07ft³
